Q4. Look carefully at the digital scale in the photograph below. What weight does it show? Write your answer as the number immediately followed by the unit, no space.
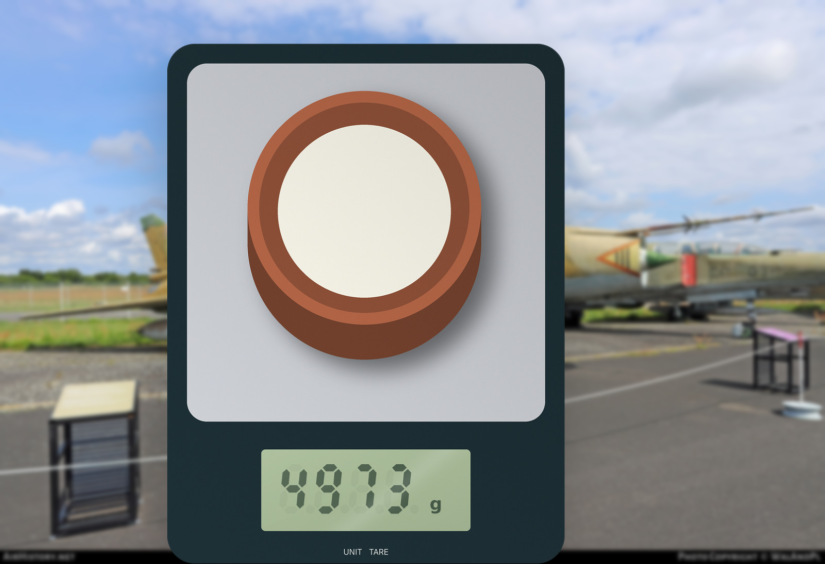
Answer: 4973g
